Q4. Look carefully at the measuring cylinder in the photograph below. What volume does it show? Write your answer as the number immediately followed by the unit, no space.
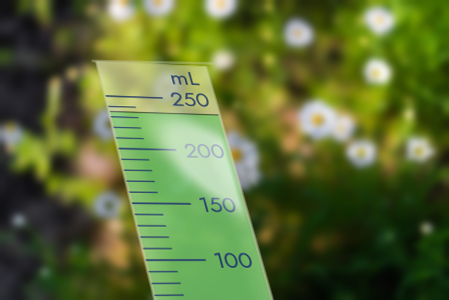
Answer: 235mL
